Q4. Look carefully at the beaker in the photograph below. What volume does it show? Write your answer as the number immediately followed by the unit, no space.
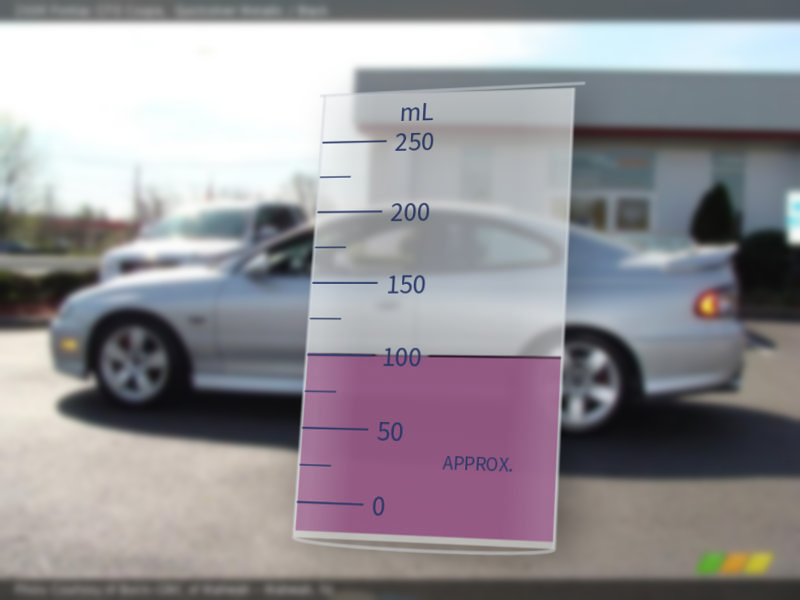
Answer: 100mL
